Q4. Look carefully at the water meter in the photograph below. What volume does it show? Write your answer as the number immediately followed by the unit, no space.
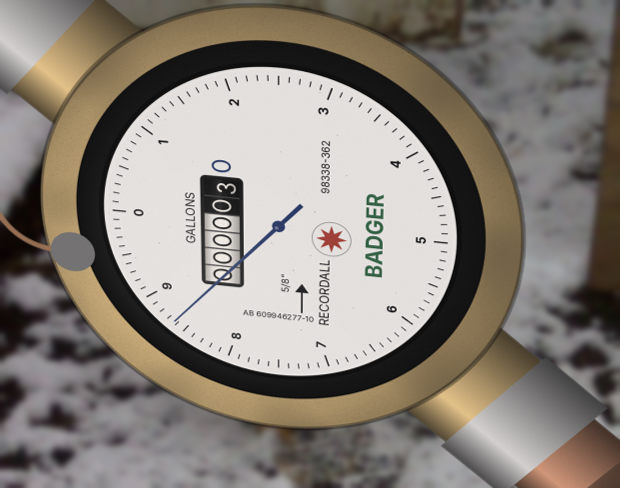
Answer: 28.6gal
